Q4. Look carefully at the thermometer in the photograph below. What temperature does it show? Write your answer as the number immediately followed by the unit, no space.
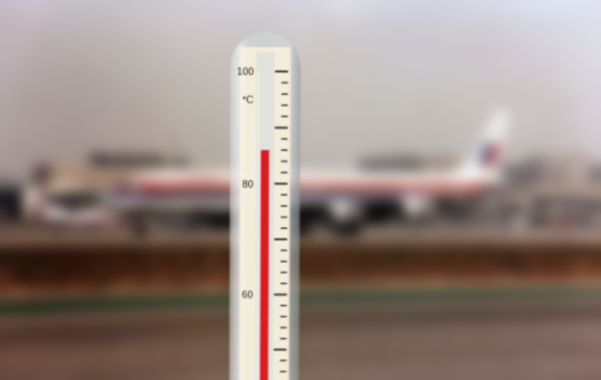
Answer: 86°C
